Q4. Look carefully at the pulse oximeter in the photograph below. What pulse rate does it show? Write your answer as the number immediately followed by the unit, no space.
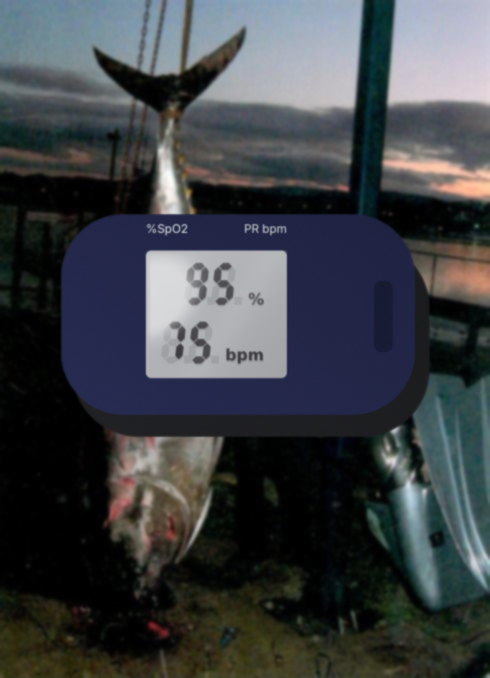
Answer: 75bpm
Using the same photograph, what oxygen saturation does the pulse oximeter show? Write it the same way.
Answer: 95%
